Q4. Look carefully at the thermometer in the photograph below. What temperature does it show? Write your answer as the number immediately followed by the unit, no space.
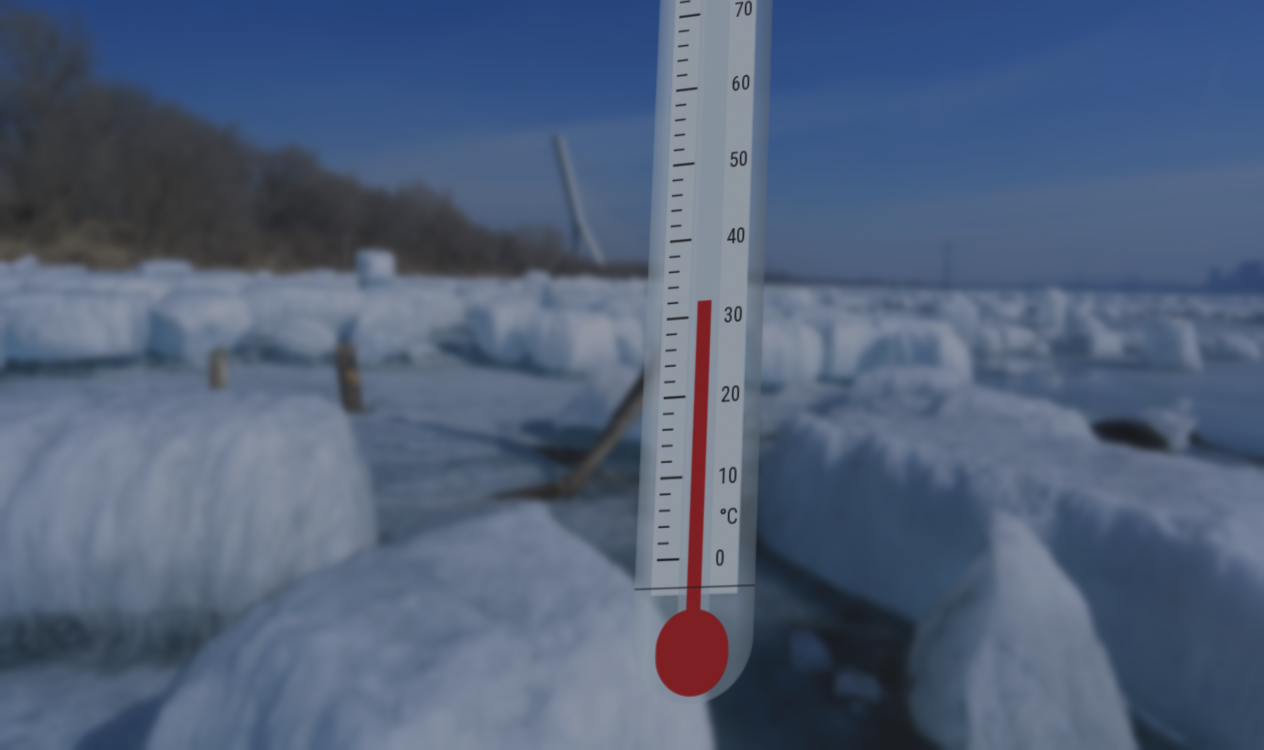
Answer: 32°C
